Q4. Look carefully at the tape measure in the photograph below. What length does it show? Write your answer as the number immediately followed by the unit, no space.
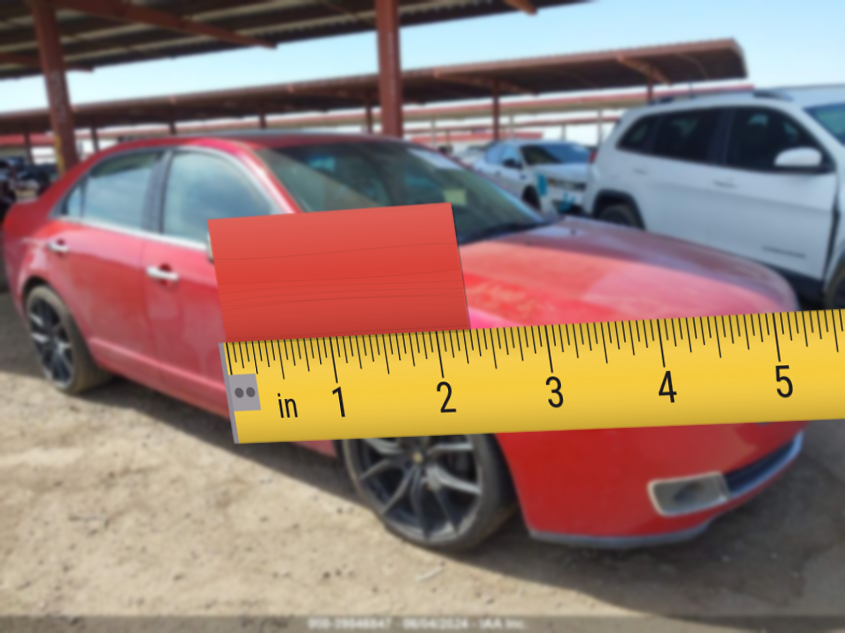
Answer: 2.3125in
